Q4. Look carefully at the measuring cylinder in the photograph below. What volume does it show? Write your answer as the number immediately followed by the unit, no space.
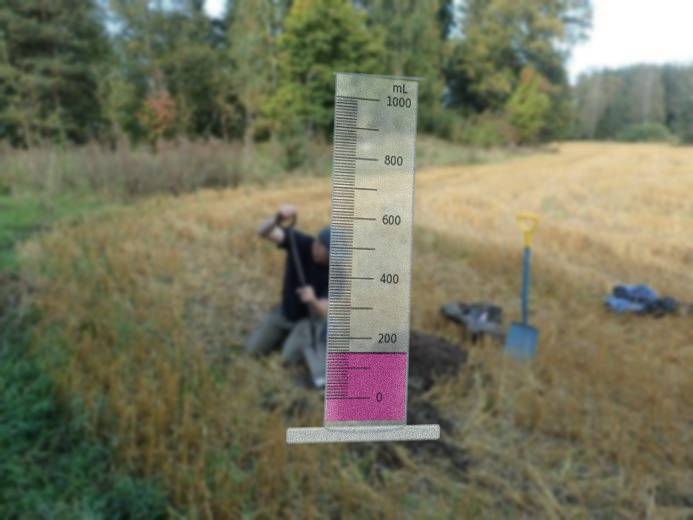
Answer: 150mL
